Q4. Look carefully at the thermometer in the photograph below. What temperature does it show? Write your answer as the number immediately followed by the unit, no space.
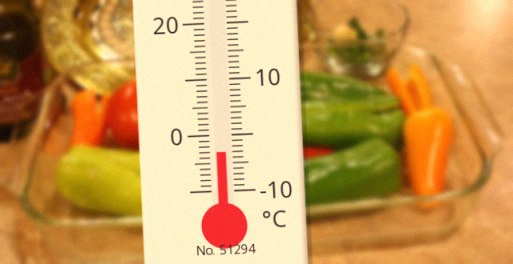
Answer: -3°C
